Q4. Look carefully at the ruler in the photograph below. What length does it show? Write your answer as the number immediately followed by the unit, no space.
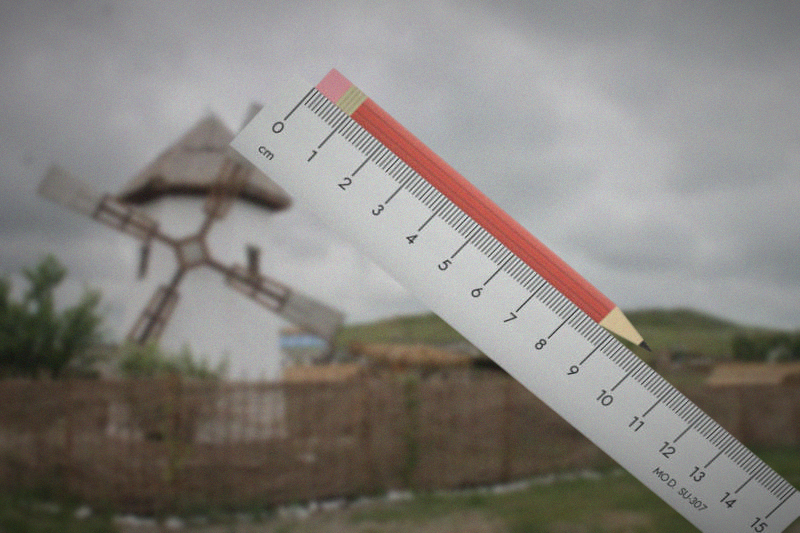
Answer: 10cm
